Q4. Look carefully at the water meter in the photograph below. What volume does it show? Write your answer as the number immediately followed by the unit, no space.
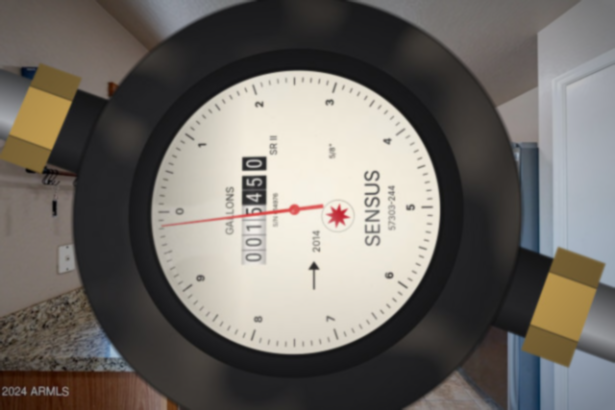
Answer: 15449.8gal
